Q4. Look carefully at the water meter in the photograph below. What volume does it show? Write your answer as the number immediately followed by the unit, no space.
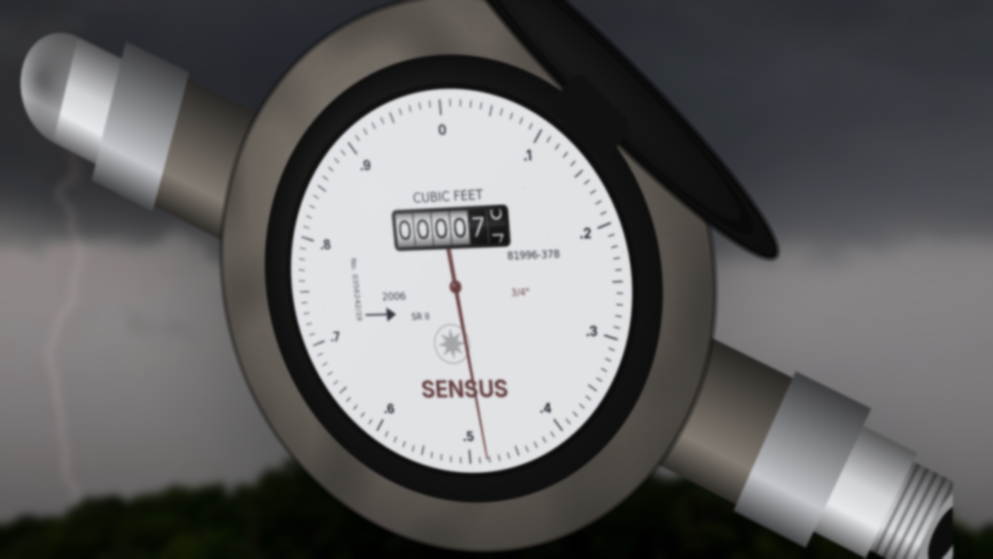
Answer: 76.48ft³
